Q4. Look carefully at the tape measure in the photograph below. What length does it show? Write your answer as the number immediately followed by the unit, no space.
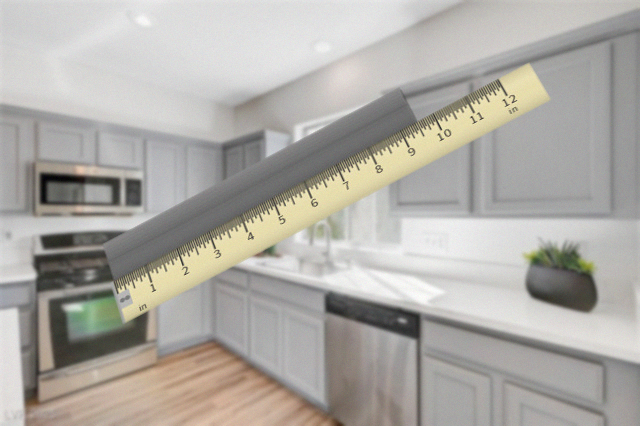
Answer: 9.5in
